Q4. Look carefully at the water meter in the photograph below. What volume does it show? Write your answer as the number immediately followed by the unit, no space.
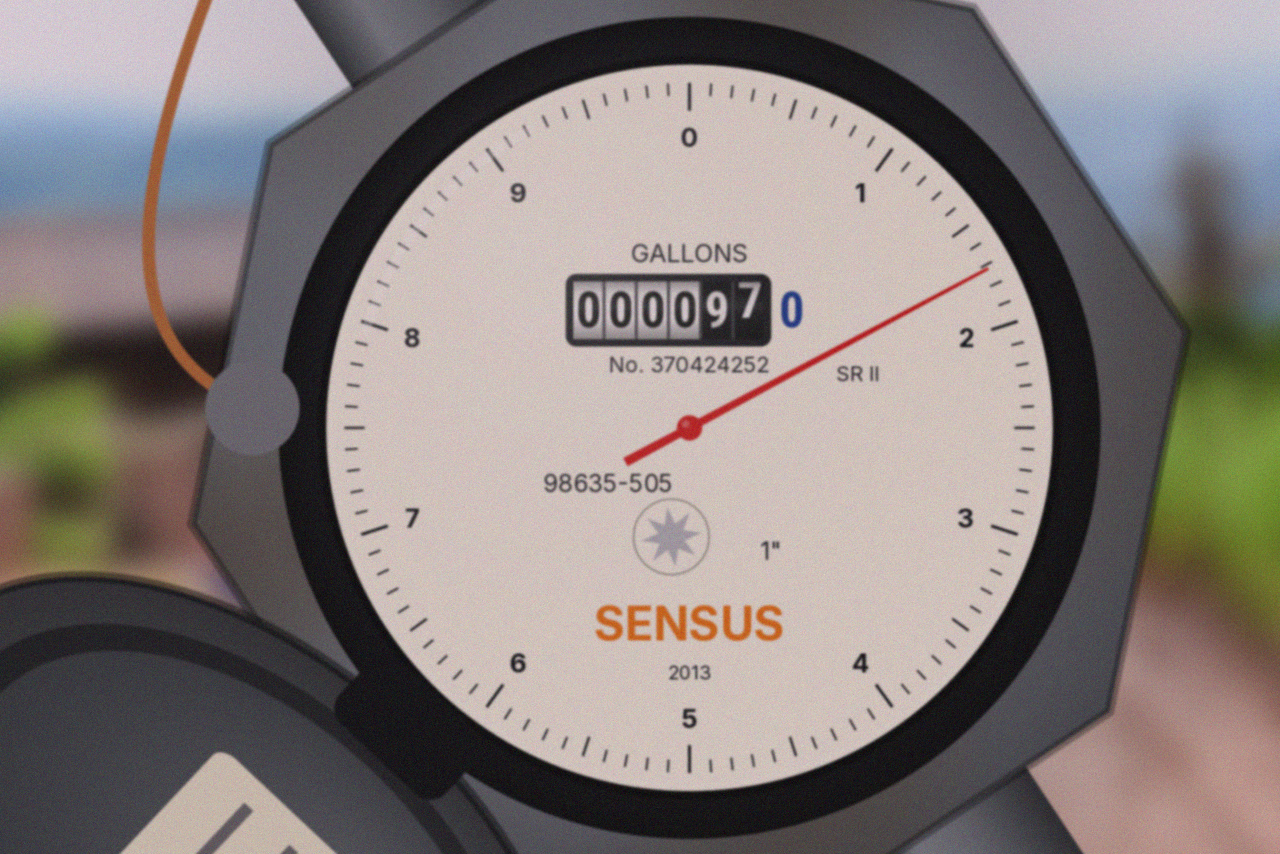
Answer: 971.7gal
